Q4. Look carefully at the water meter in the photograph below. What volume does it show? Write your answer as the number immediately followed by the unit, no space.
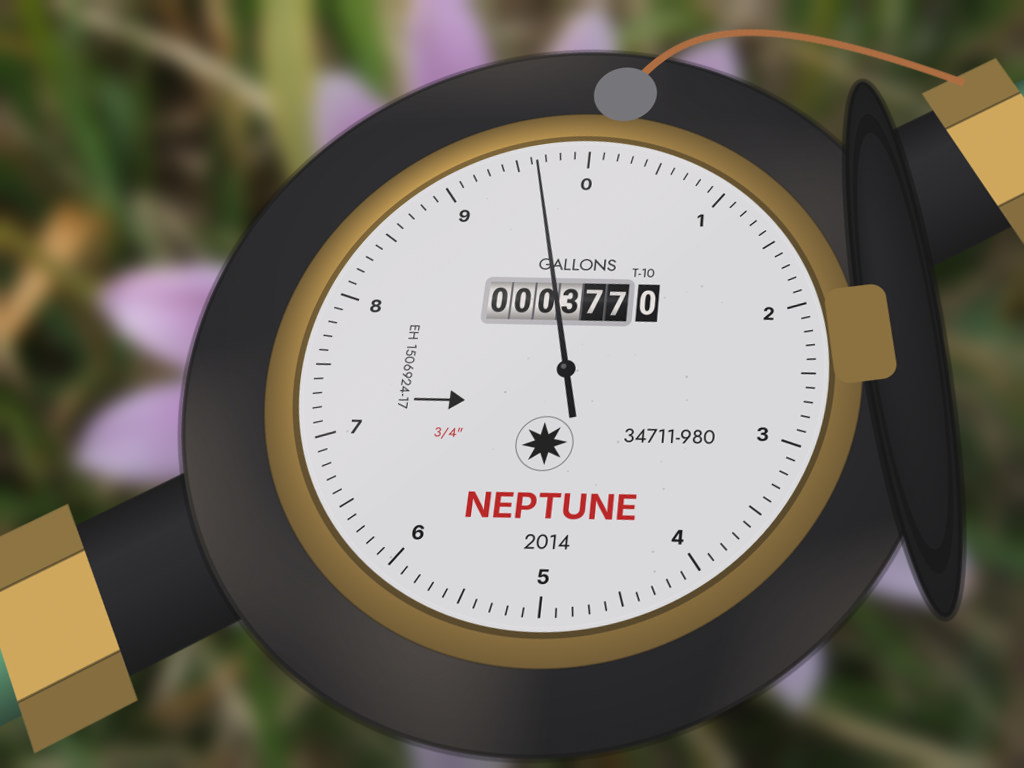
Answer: 3769.6gal
